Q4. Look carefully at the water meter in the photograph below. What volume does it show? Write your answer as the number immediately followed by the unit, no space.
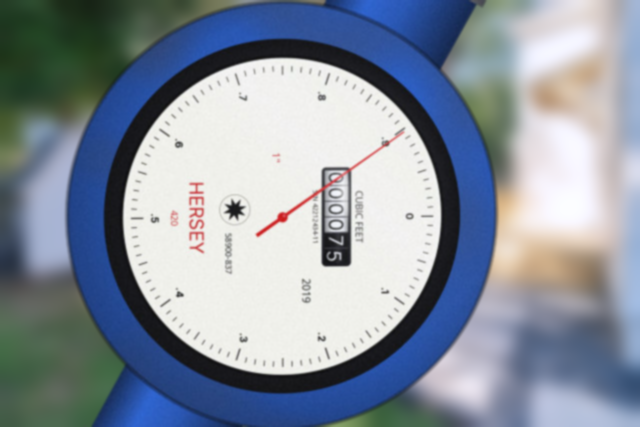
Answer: 74.90ft³
